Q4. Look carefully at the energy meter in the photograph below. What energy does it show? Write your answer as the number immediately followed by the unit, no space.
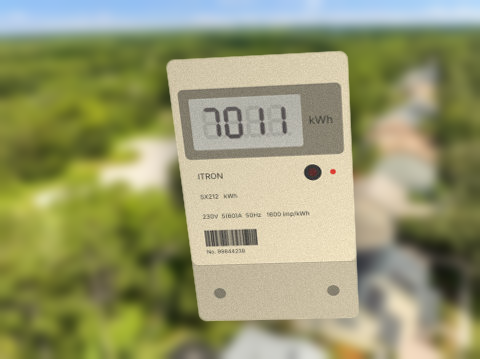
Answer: 7011kWh
